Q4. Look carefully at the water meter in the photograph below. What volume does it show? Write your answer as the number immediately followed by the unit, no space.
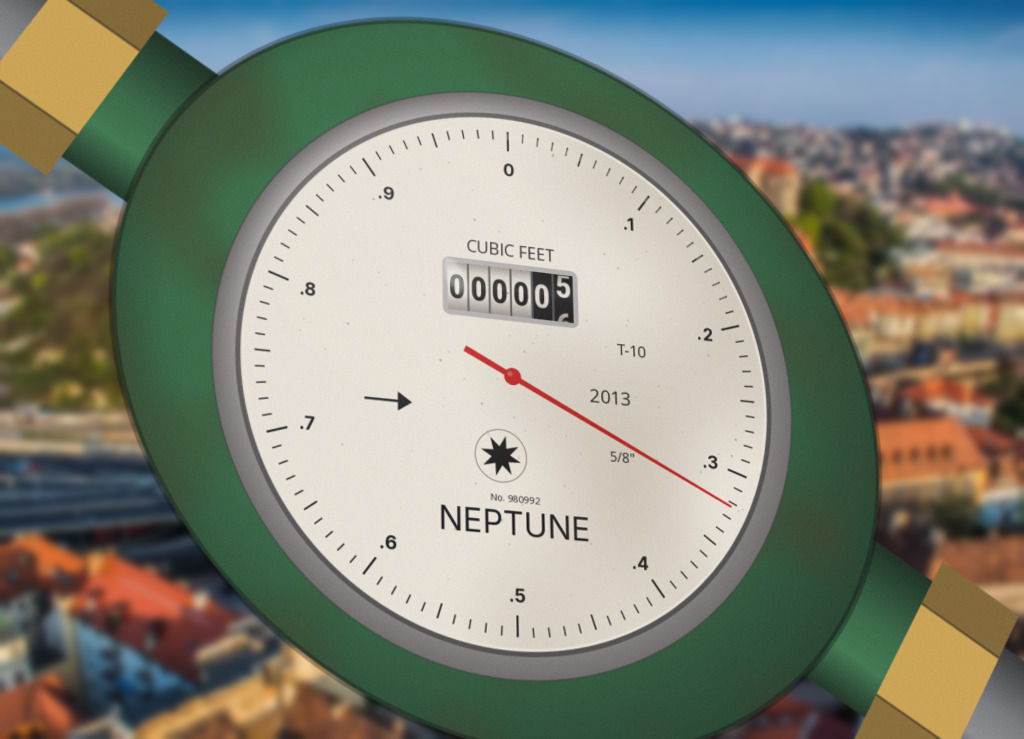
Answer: 5.32ft³
